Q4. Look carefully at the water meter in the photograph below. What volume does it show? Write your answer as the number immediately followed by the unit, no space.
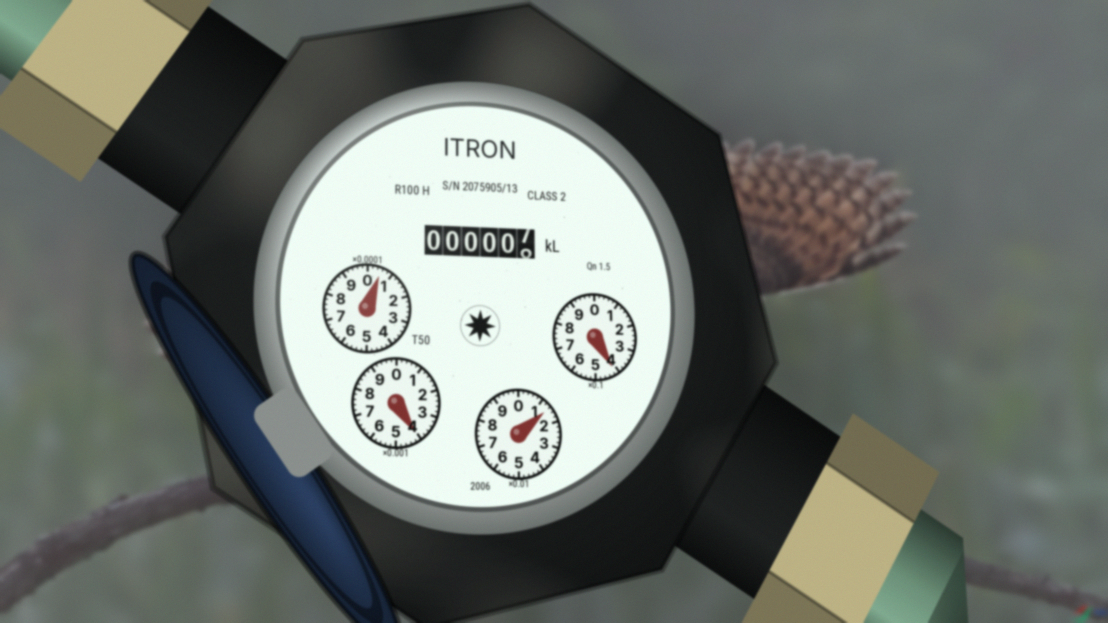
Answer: 7.4140kL
